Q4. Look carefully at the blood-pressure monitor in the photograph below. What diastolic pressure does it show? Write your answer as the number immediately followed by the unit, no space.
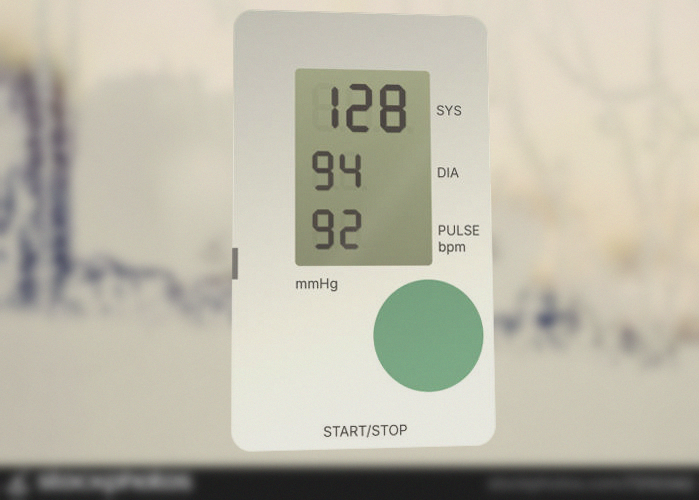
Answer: 94mmHg
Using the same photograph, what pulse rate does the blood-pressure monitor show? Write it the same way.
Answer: 92bpm
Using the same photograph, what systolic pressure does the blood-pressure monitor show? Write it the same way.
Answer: 128mmHg
